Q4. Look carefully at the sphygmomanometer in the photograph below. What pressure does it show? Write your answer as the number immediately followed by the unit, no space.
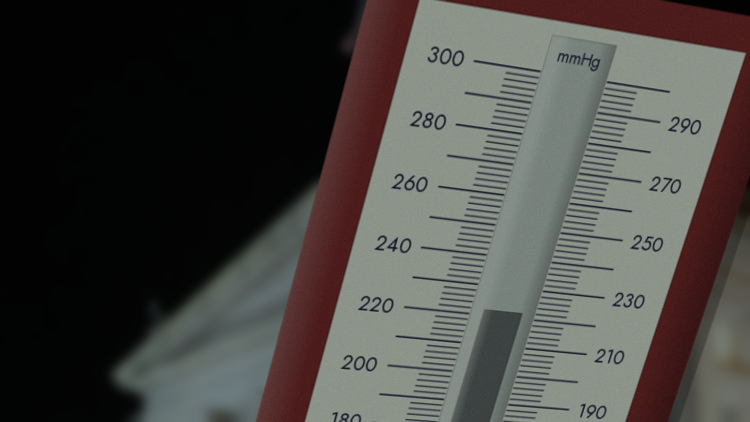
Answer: 222mmHg
